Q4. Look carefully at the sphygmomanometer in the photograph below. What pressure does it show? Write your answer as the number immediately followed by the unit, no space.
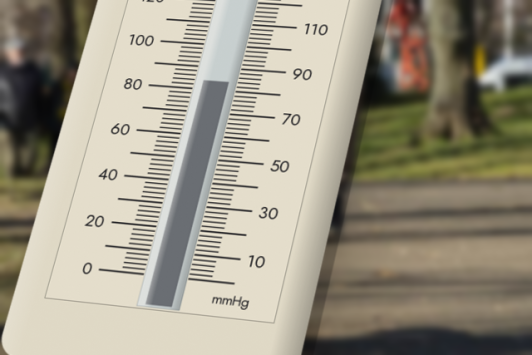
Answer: 84mmHg
